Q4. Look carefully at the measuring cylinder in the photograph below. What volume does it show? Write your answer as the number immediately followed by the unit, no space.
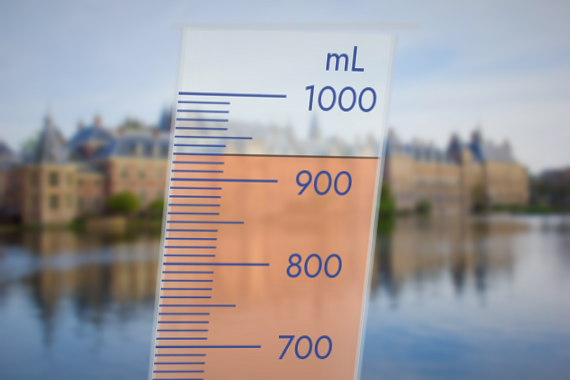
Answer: 930mL
